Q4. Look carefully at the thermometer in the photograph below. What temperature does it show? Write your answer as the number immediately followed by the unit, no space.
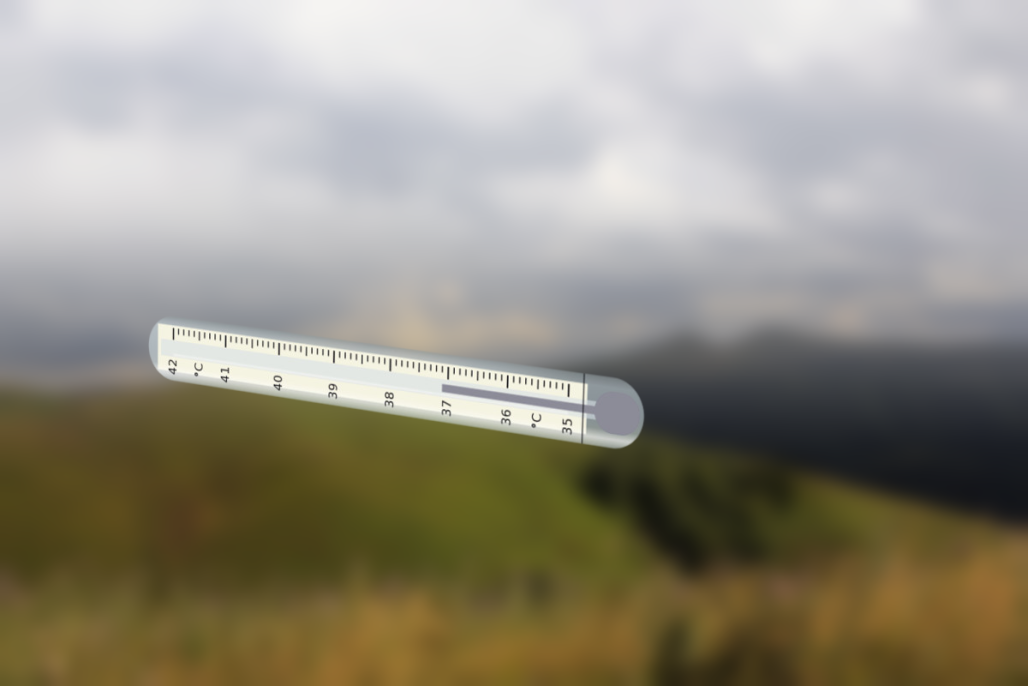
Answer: 37.1°C
